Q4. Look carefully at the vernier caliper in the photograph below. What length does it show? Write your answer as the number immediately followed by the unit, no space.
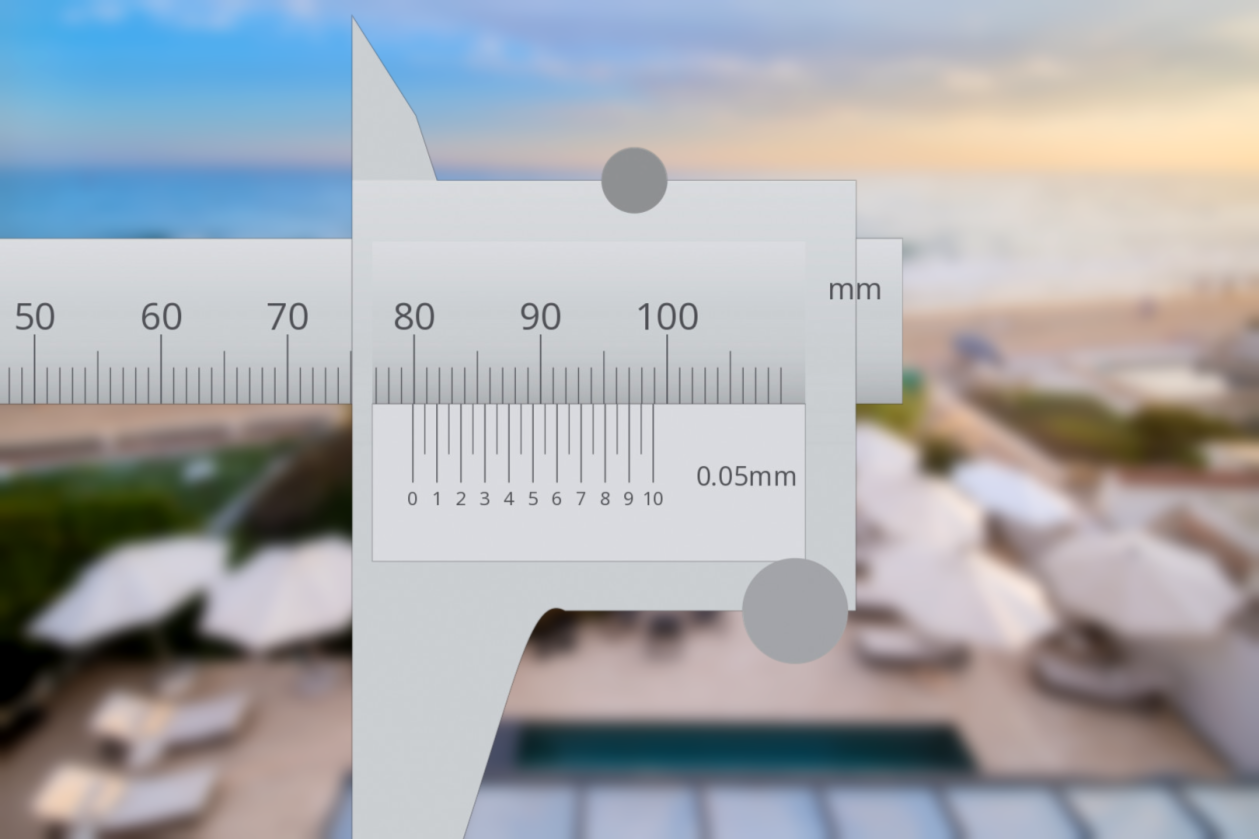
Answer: 79.9mm
